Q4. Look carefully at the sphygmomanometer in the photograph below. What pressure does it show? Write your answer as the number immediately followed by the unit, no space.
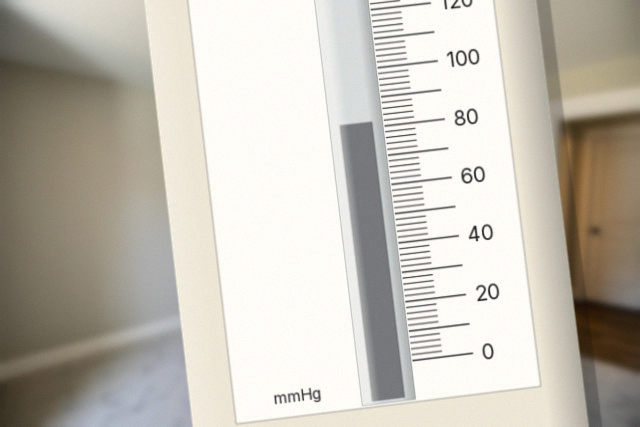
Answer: 82mmHg
